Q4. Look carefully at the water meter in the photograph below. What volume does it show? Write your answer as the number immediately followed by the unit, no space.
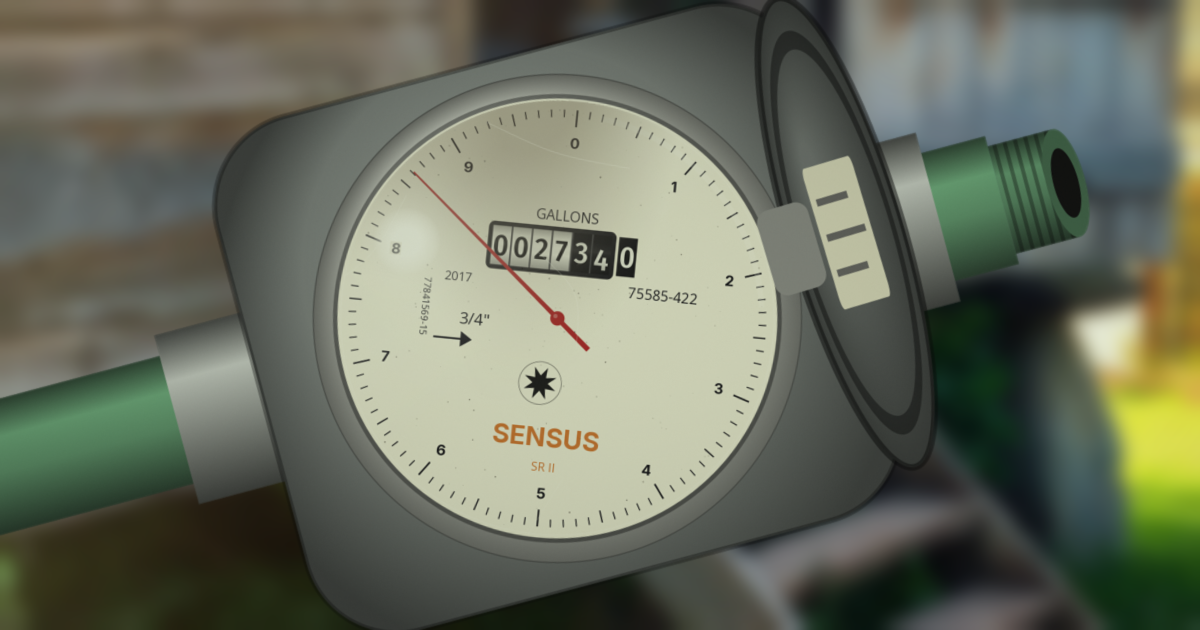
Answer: 27338.6gal
